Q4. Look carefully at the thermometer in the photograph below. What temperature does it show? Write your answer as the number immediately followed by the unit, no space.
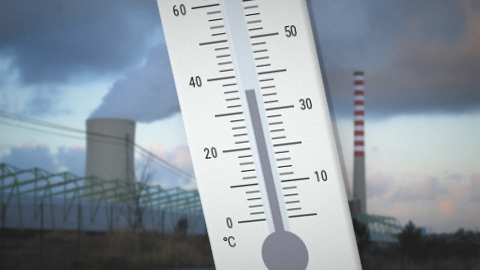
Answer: 36°C
